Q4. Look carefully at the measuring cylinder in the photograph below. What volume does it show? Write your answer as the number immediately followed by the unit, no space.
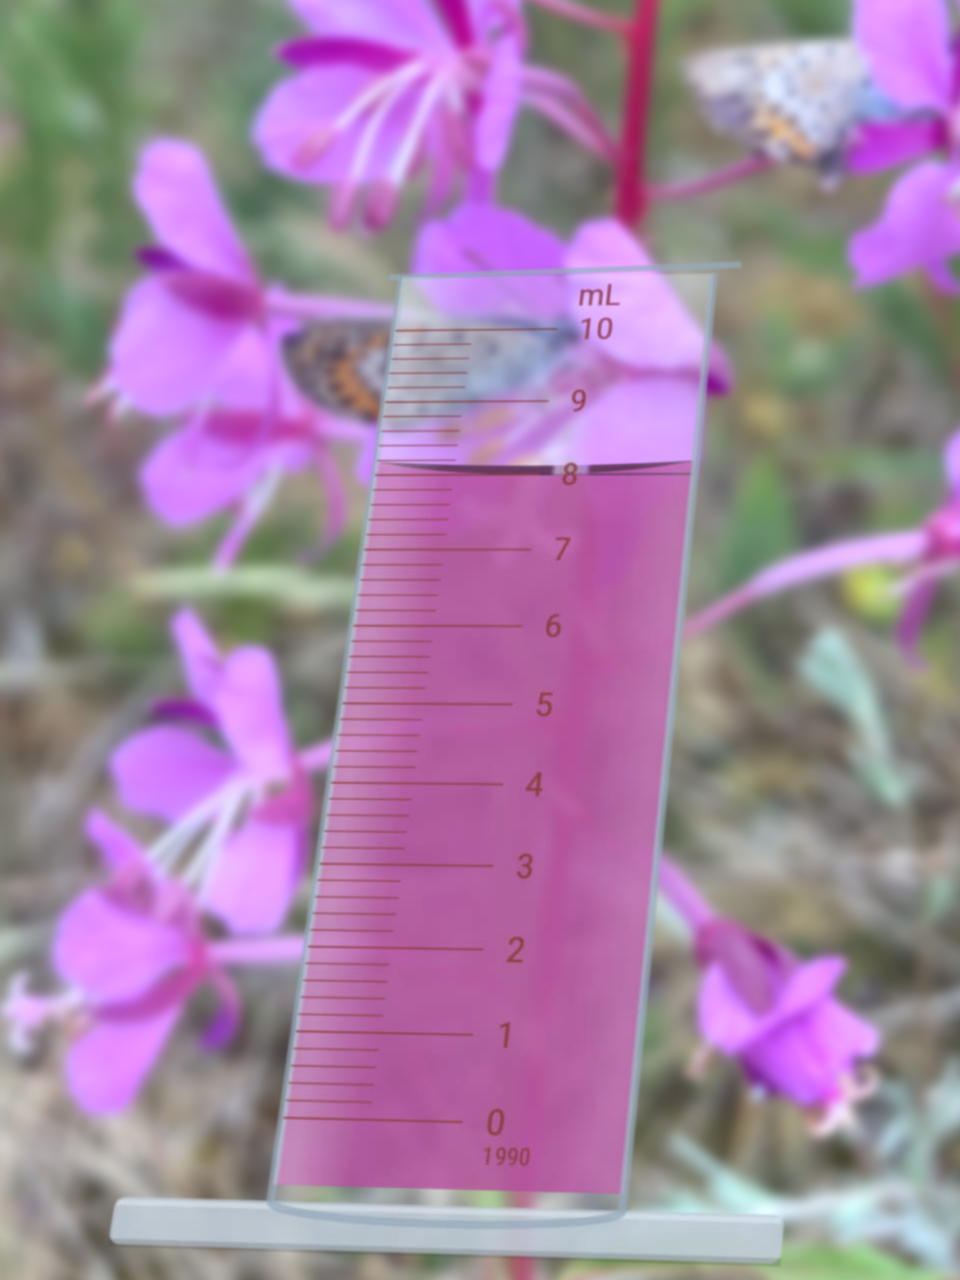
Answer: 8mL
